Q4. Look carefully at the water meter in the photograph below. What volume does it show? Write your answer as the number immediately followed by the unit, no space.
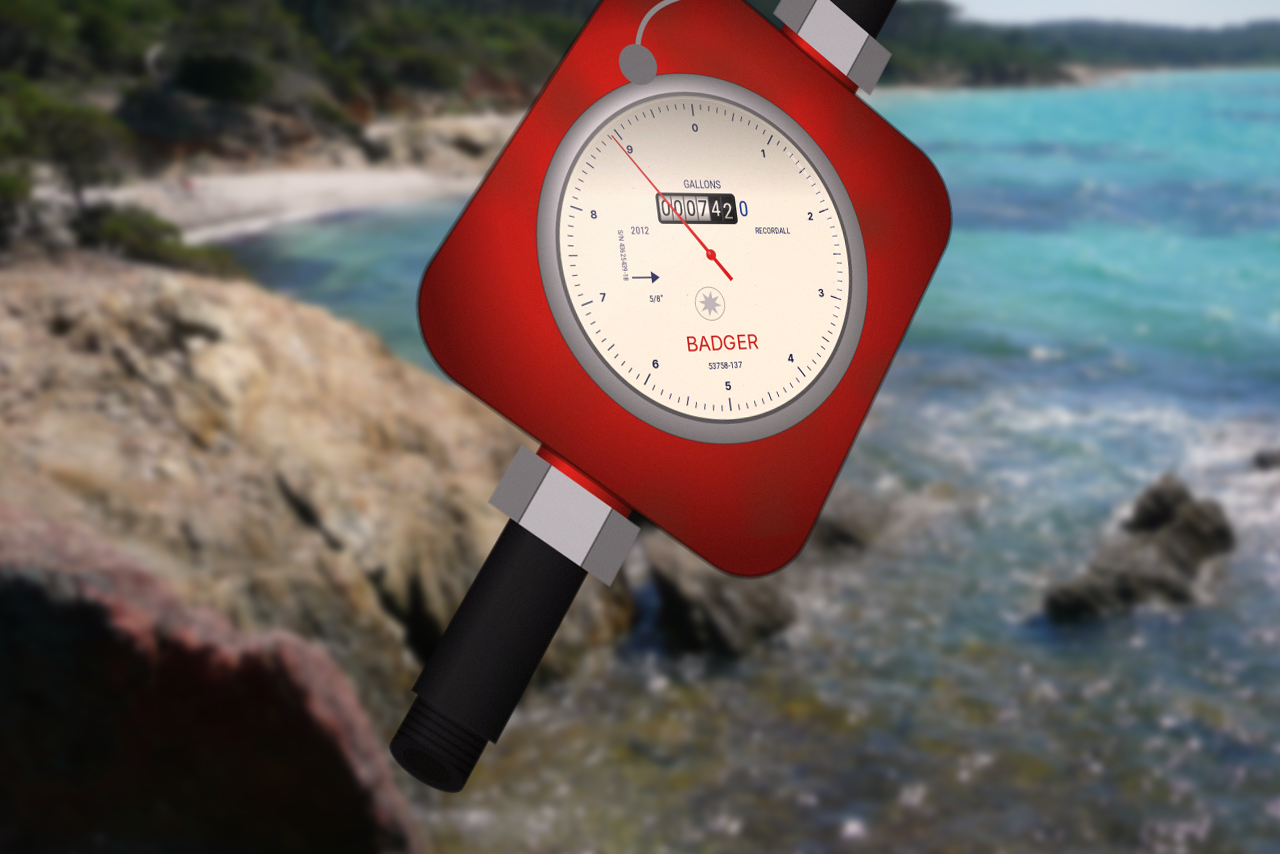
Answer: 7418.9gal
